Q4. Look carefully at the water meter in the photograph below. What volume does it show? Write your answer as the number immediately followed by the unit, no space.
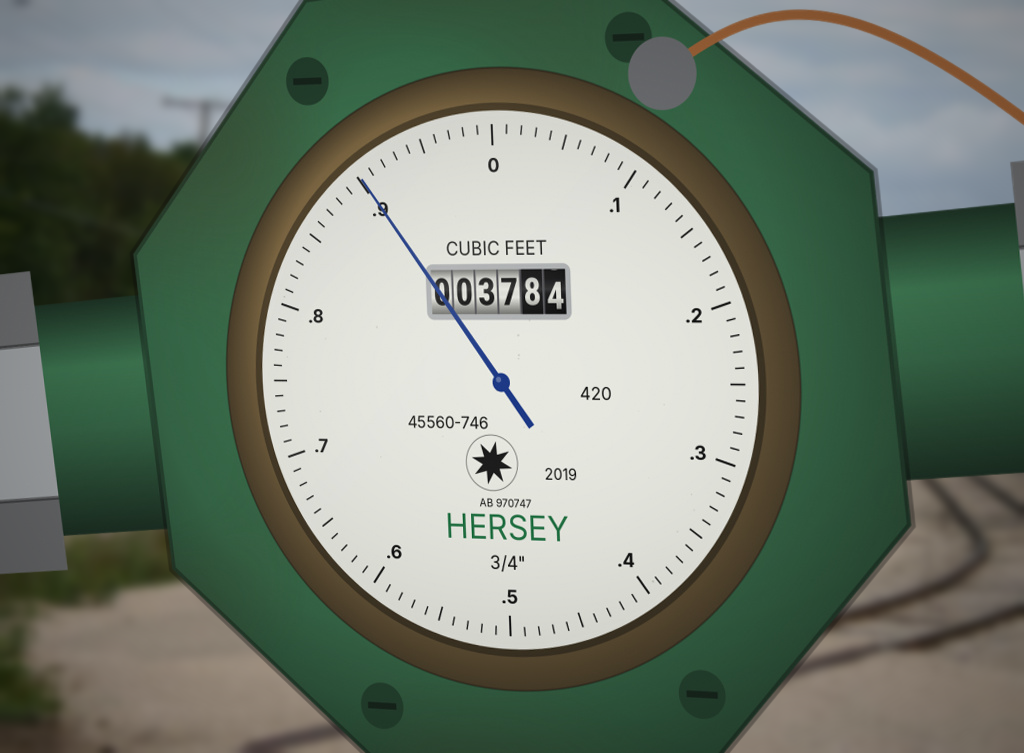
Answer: 3783.90ft³
